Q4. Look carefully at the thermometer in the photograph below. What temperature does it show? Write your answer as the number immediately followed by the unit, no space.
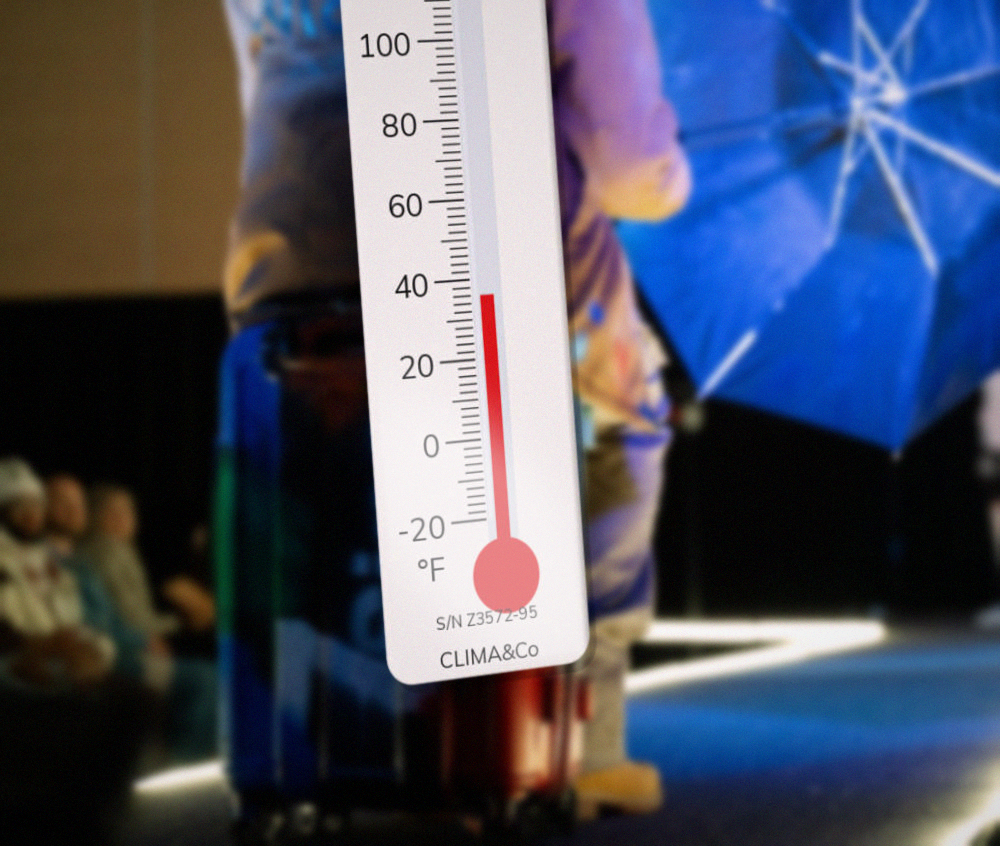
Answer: 36°F
